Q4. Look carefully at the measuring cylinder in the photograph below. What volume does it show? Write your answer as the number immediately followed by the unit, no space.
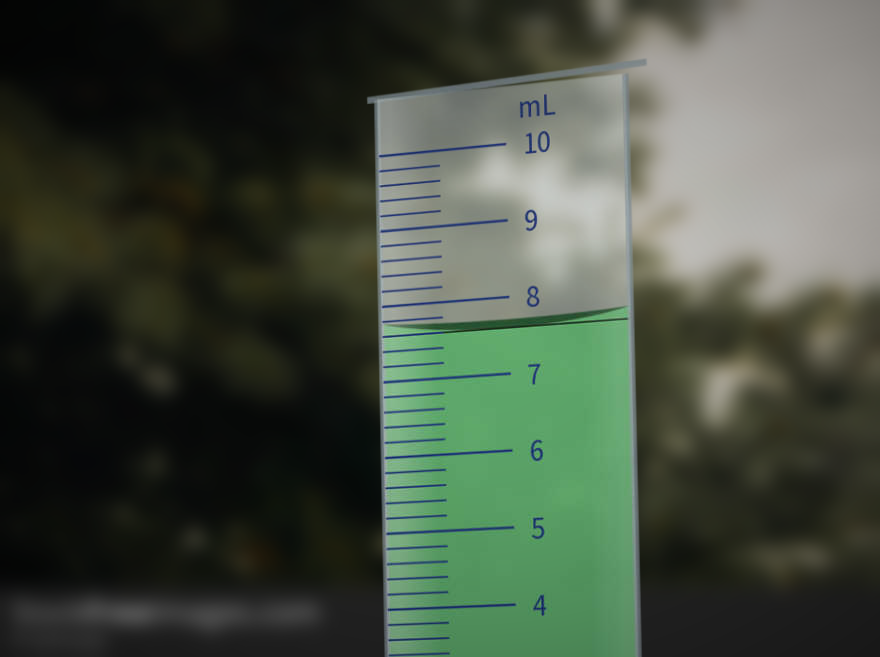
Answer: 7.6mL
